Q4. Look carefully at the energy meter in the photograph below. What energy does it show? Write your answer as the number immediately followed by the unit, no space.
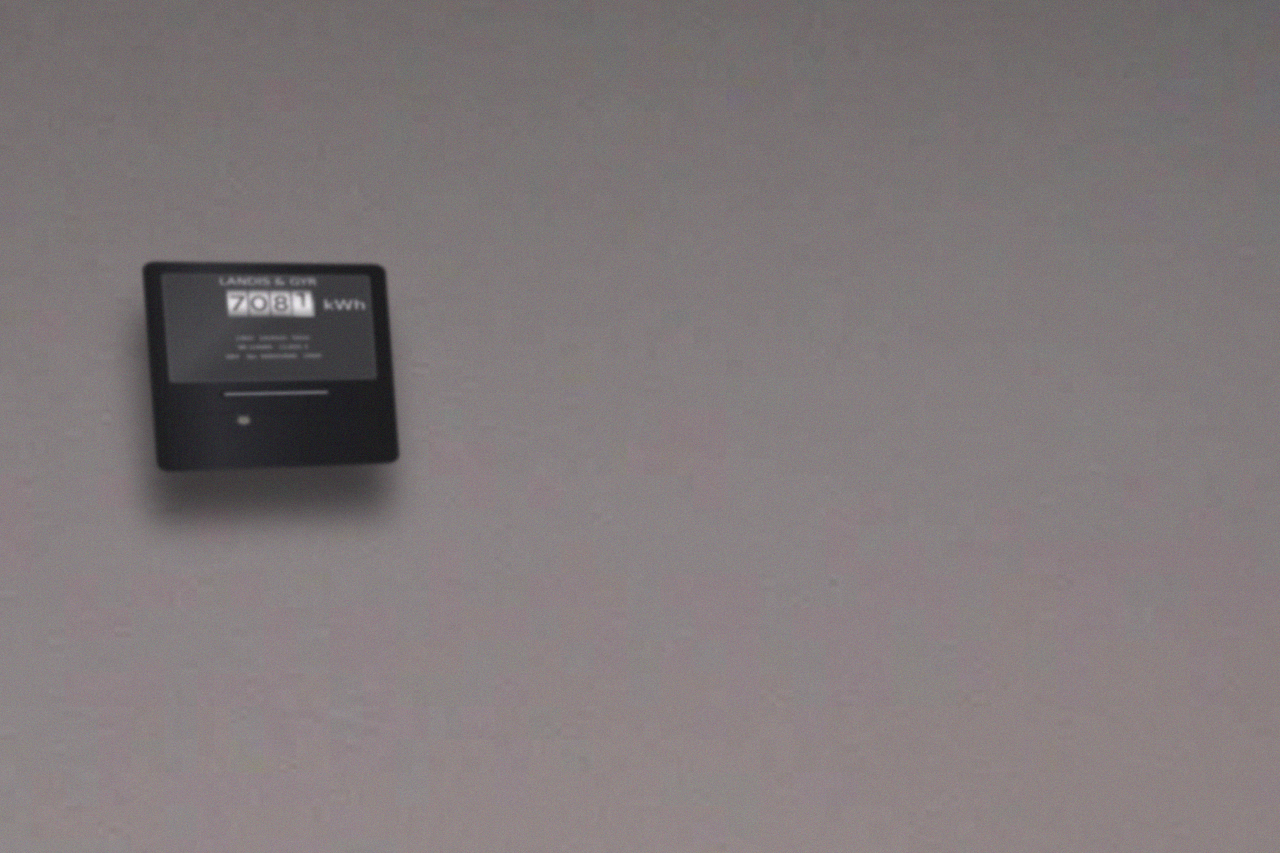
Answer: 7081kWh
